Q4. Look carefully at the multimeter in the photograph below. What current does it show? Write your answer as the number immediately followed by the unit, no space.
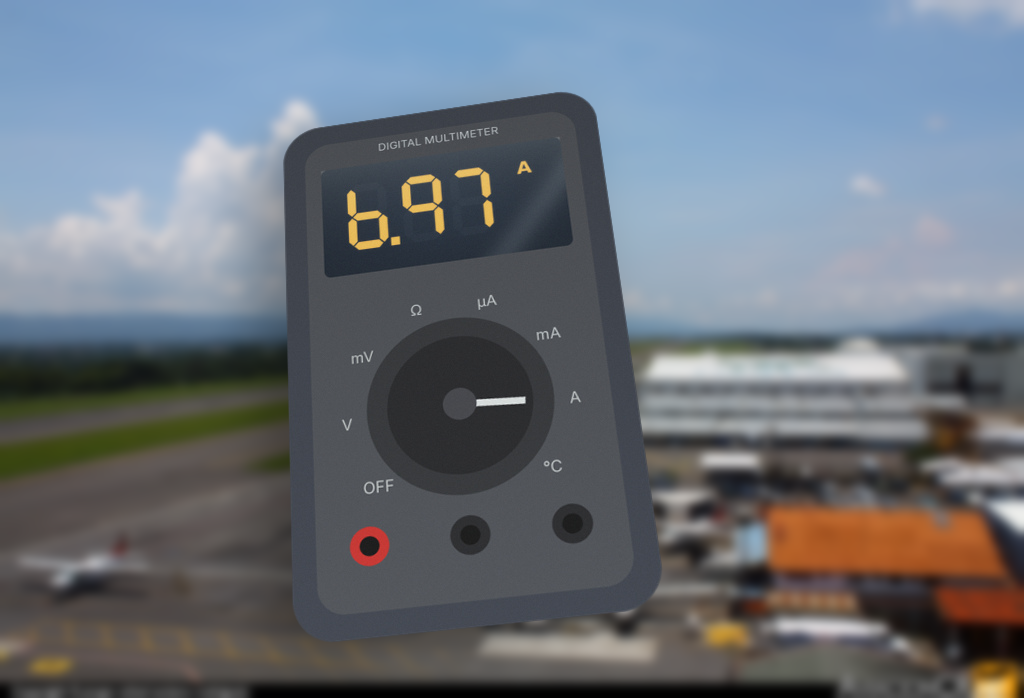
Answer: 6.97A
